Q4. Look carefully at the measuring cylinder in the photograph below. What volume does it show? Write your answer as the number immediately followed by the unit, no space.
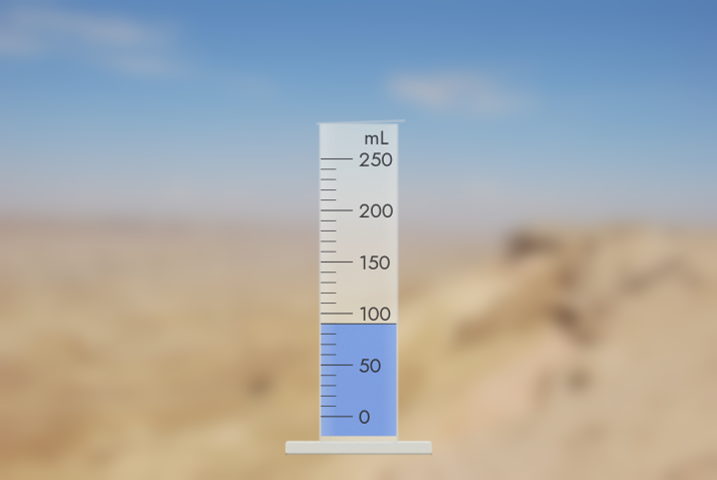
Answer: 90mL
